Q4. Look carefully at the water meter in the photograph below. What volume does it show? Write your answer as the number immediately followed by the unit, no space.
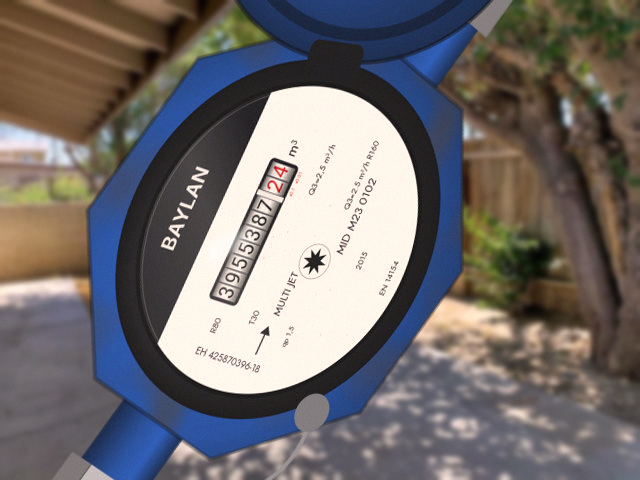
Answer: 3955387.24m³
